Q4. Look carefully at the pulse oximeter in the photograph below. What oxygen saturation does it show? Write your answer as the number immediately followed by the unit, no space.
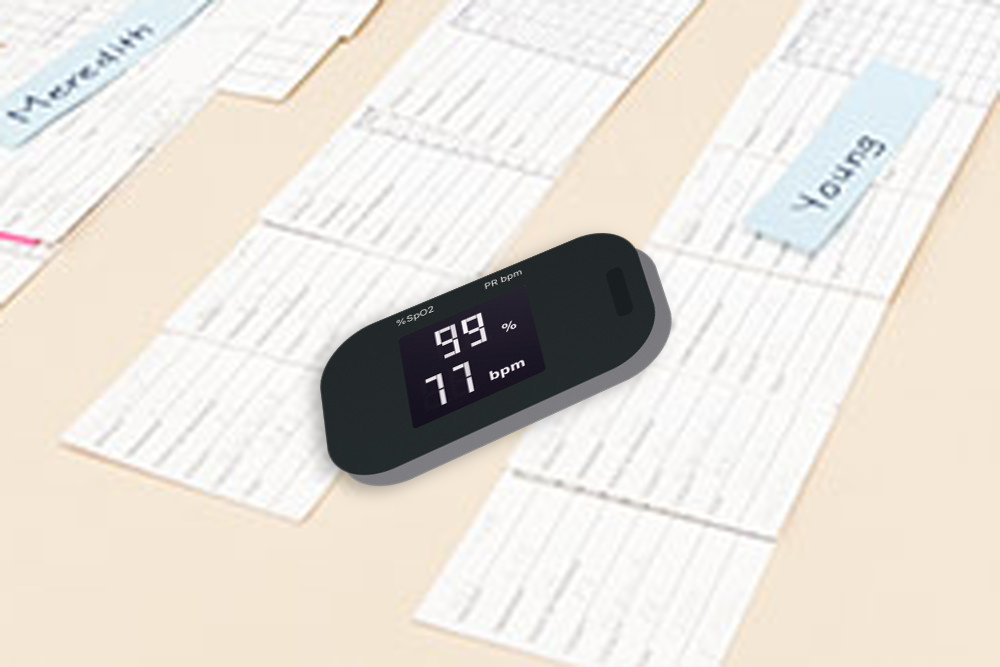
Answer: 99%
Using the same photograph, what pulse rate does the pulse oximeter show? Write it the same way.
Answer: 77bpm
